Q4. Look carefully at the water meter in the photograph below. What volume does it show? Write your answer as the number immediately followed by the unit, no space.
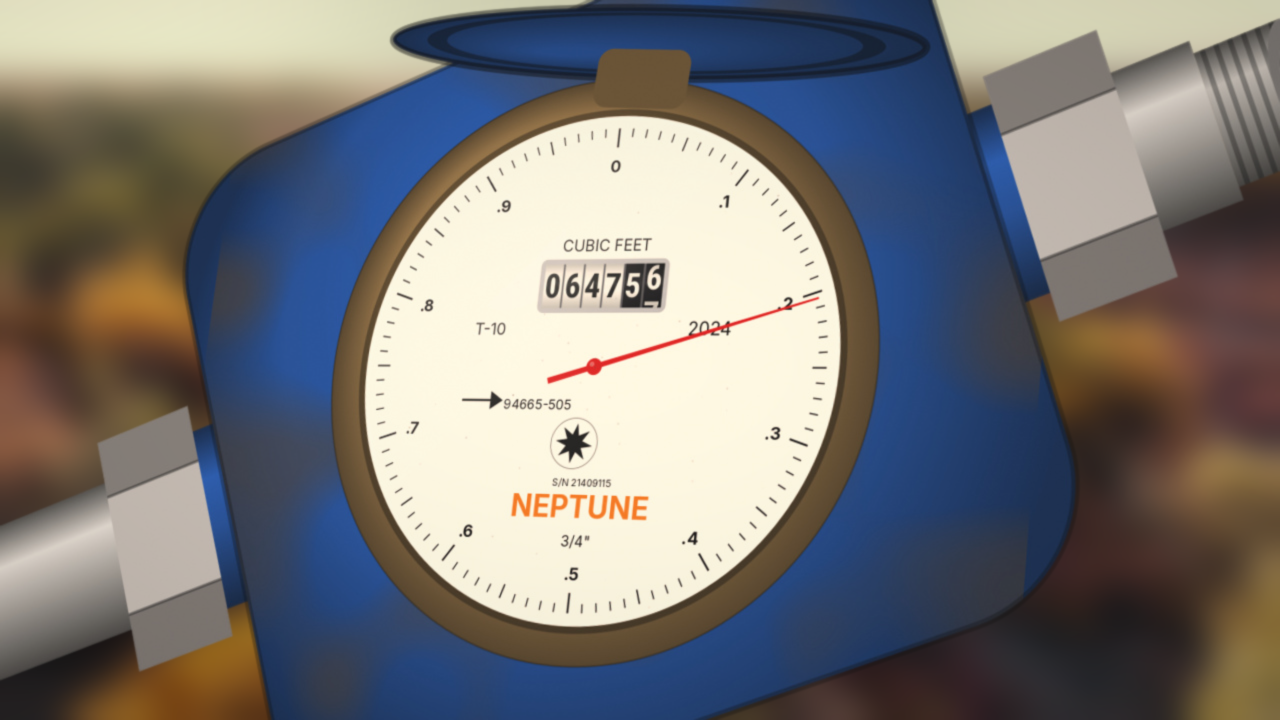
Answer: 64756.20ft³
